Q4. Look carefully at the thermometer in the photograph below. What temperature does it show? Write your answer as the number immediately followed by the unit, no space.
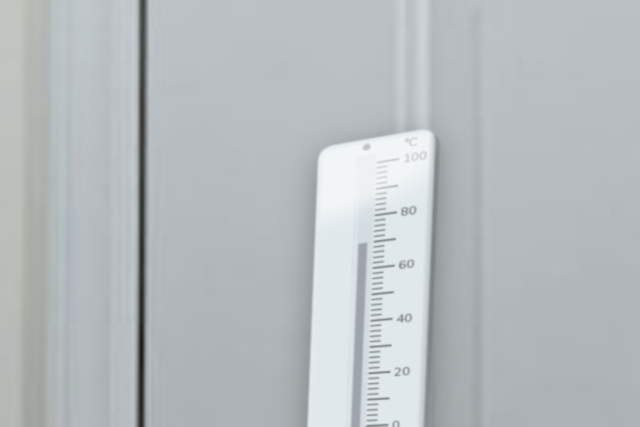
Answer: 70°C
